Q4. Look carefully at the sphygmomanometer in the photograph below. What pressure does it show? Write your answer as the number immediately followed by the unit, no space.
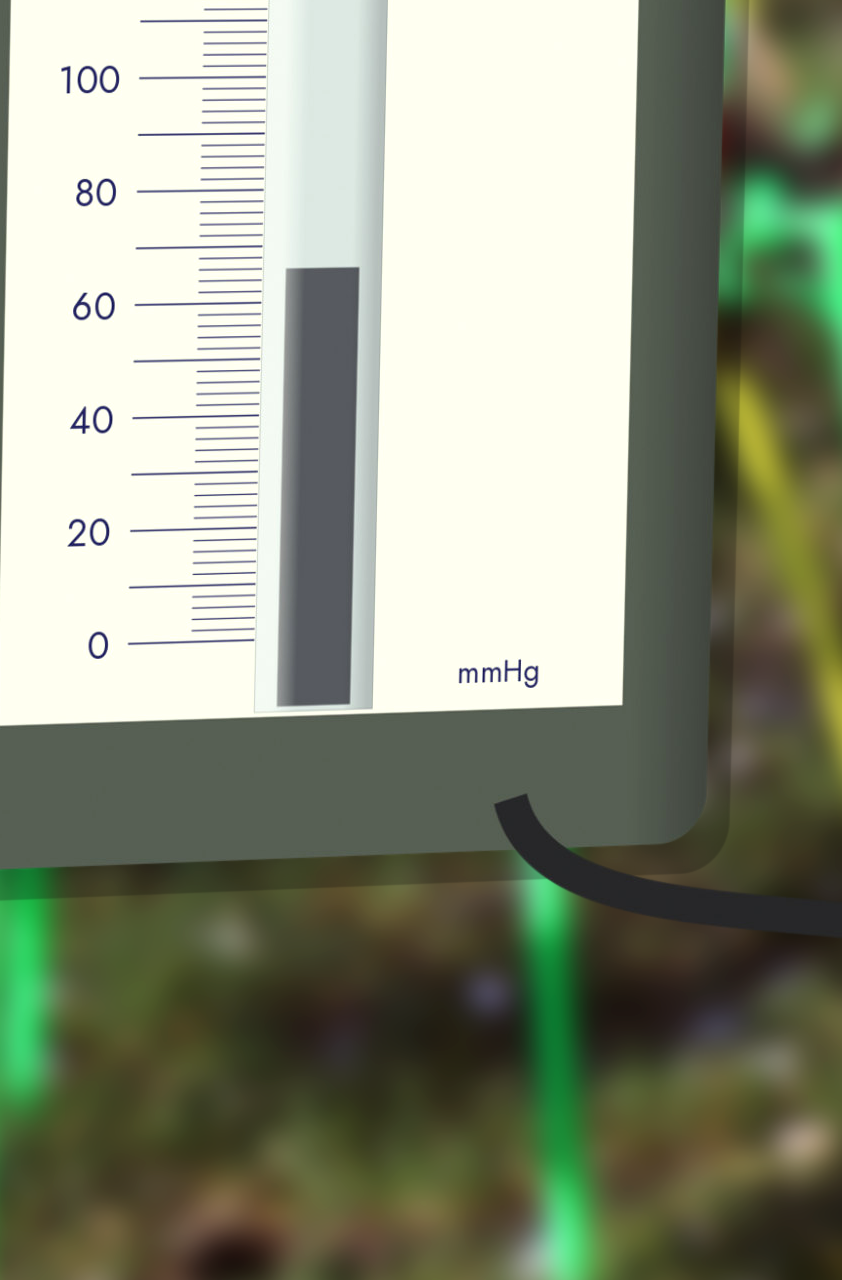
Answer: 66mmHg
